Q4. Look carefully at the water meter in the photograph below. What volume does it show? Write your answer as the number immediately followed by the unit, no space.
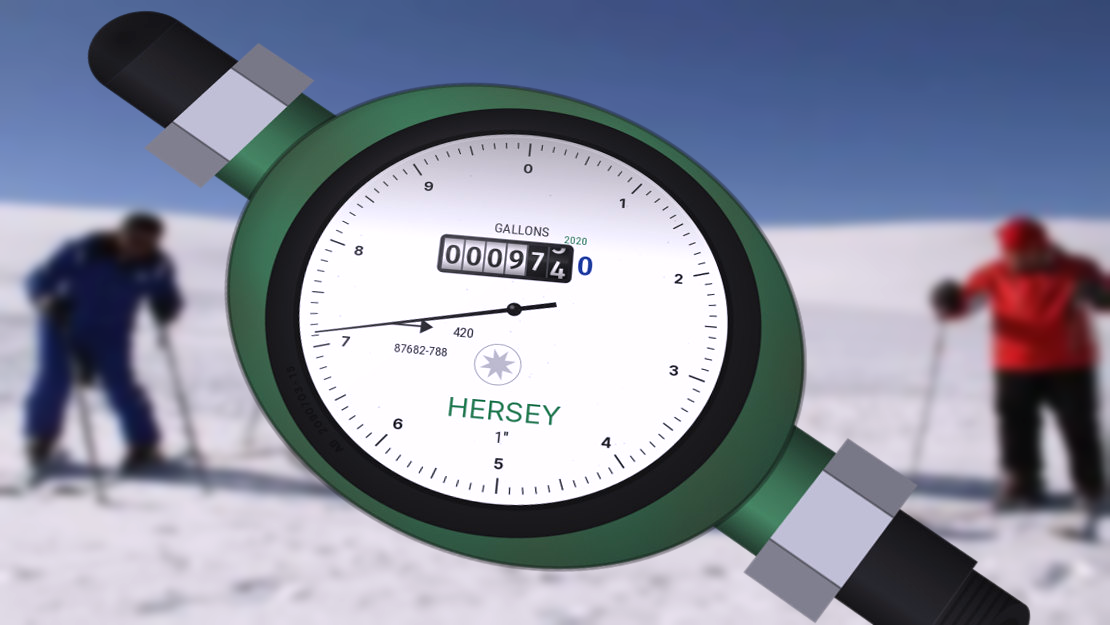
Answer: 9737.1gal
